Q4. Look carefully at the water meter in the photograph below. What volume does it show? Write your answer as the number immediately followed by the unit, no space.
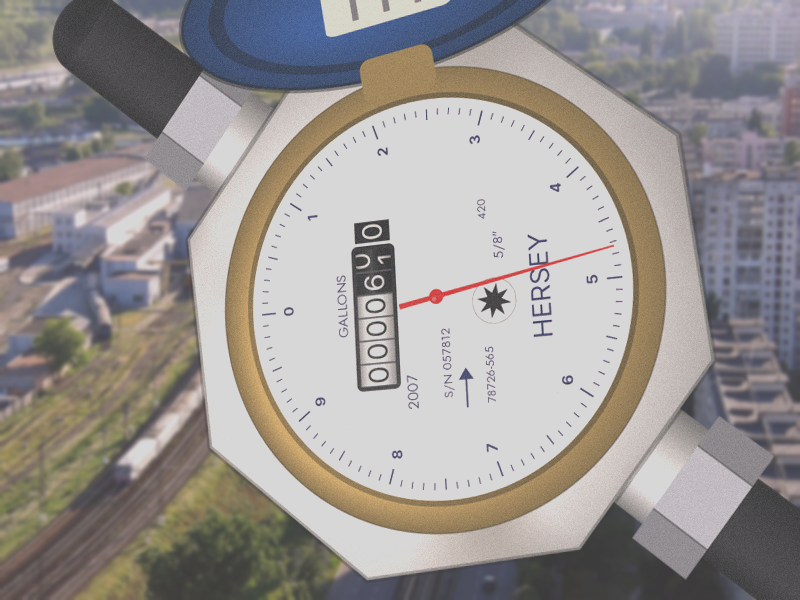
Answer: 604.7gal
